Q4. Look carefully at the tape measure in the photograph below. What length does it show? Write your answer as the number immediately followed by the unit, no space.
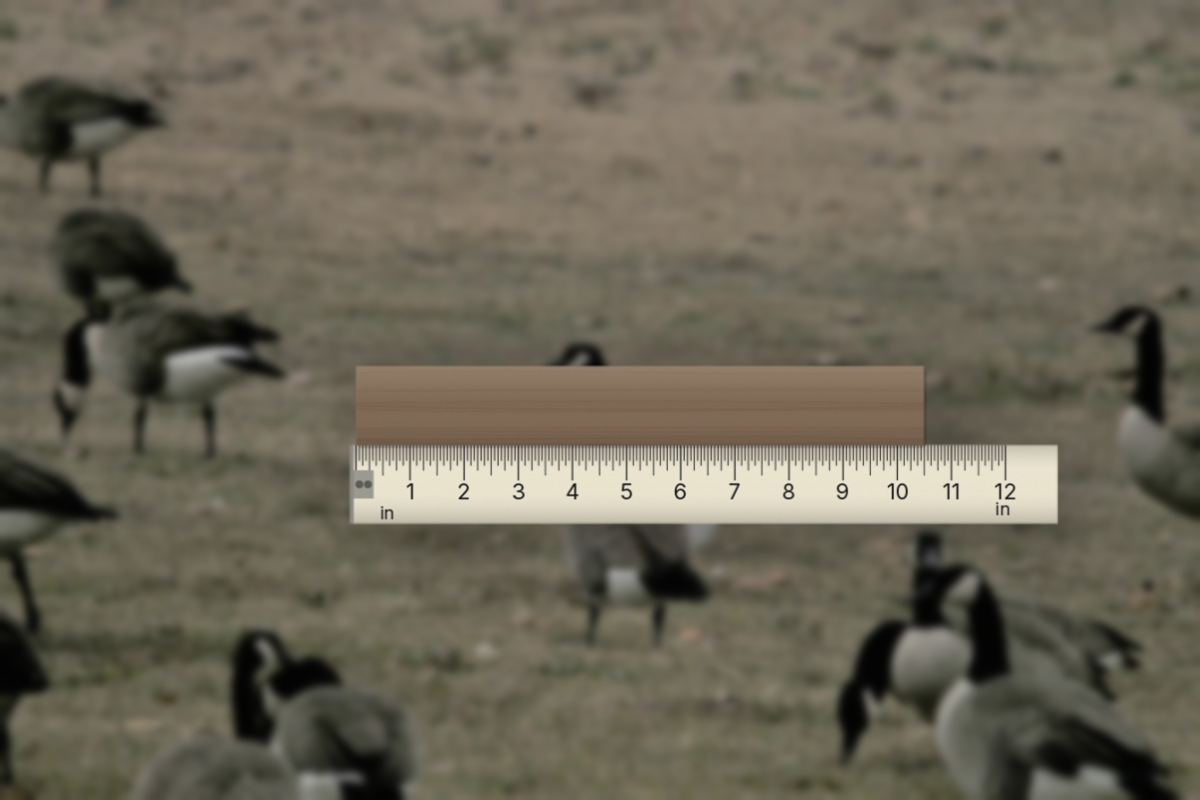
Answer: 10.5in
